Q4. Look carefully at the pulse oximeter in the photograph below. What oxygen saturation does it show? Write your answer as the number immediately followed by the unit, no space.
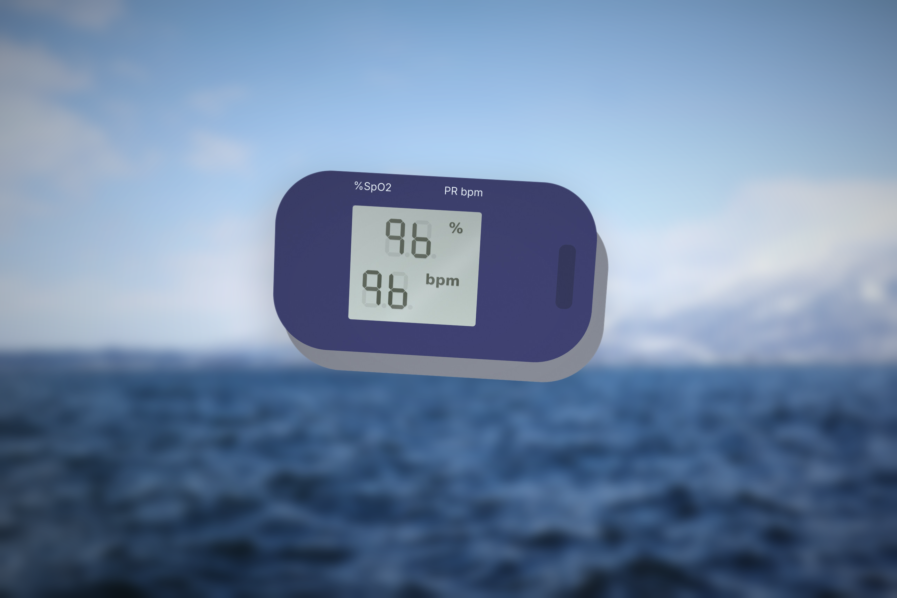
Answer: 96%
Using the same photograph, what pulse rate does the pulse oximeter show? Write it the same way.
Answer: 96bpm
